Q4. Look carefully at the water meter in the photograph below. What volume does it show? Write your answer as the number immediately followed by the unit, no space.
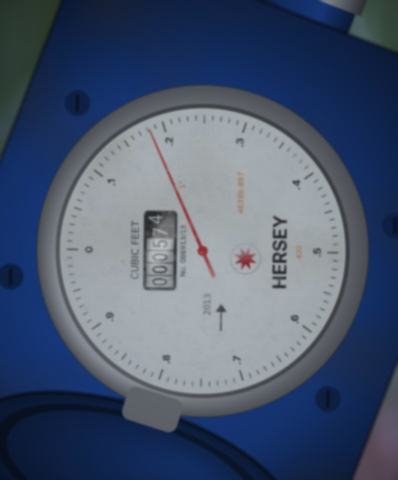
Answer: 574.18ft³
